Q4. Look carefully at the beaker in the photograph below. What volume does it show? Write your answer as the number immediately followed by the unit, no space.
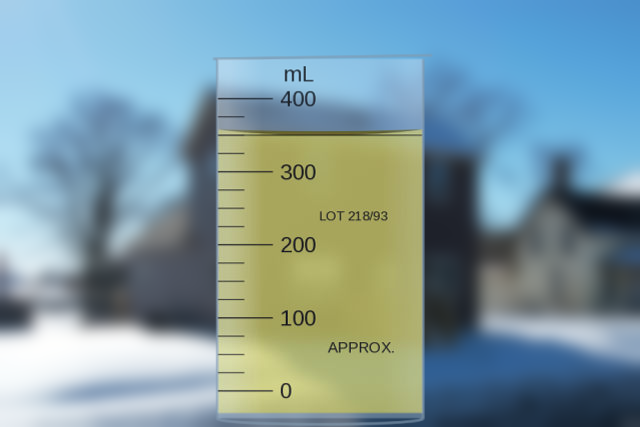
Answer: 350mL
